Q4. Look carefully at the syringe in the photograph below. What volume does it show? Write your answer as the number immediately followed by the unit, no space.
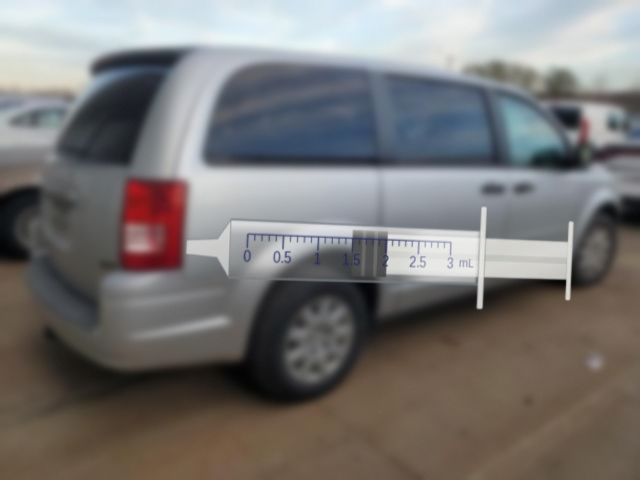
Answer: 1.5mL
